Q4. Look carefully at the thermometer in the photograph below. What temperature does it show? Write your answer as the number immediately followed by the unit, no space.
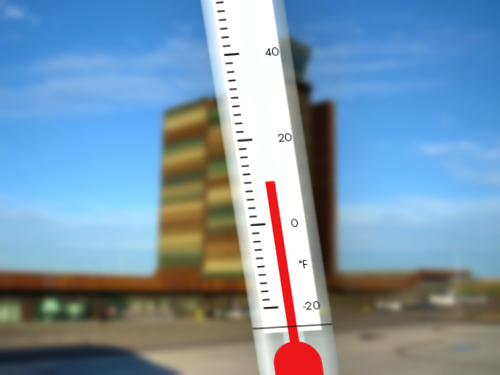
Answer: 10°F
